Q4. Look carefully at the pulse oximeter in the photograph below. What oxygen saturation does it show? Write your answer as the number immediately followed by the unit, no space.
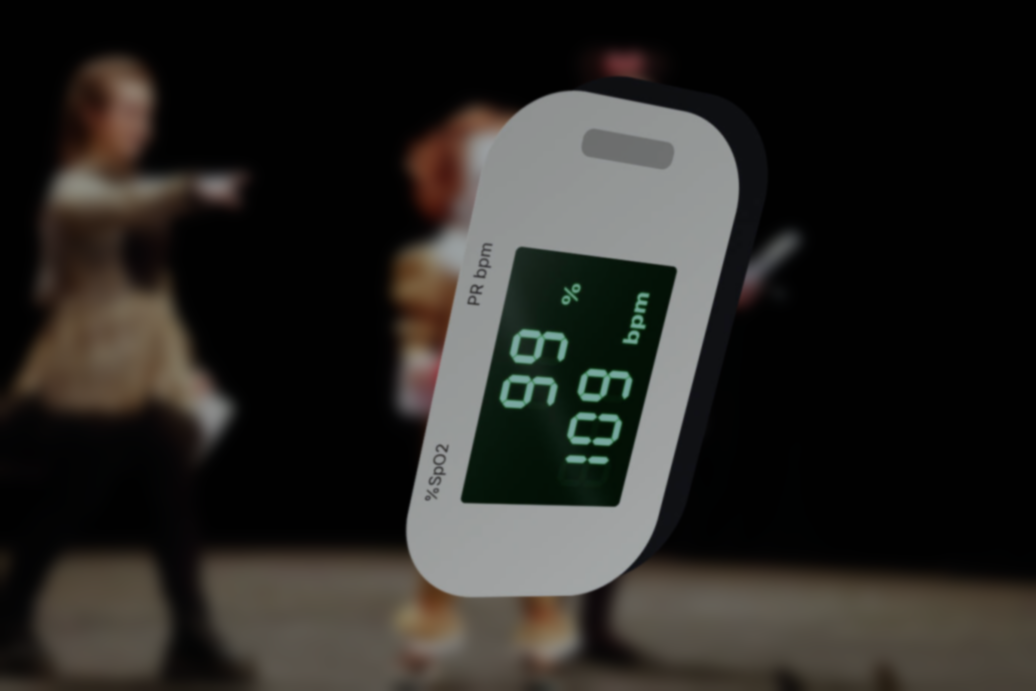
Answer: 99%
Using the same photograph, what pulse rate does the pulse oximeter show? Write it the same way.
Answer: 109bpm
